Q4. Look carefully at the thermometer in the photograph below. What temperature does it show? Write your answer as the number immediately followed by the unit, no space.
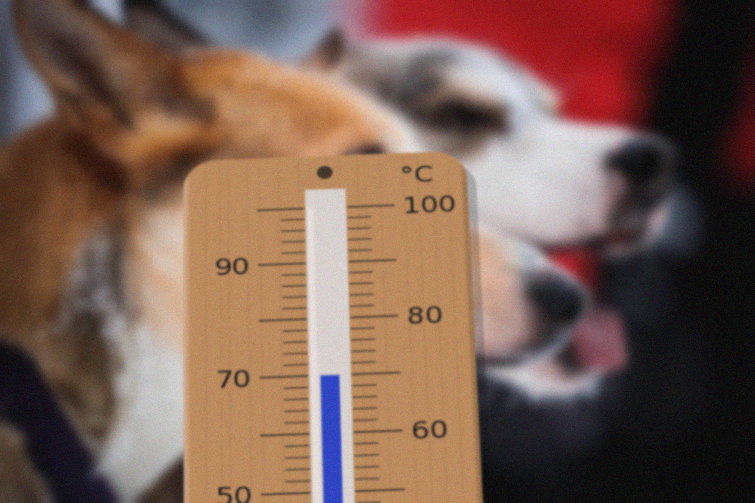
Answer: 70°C
